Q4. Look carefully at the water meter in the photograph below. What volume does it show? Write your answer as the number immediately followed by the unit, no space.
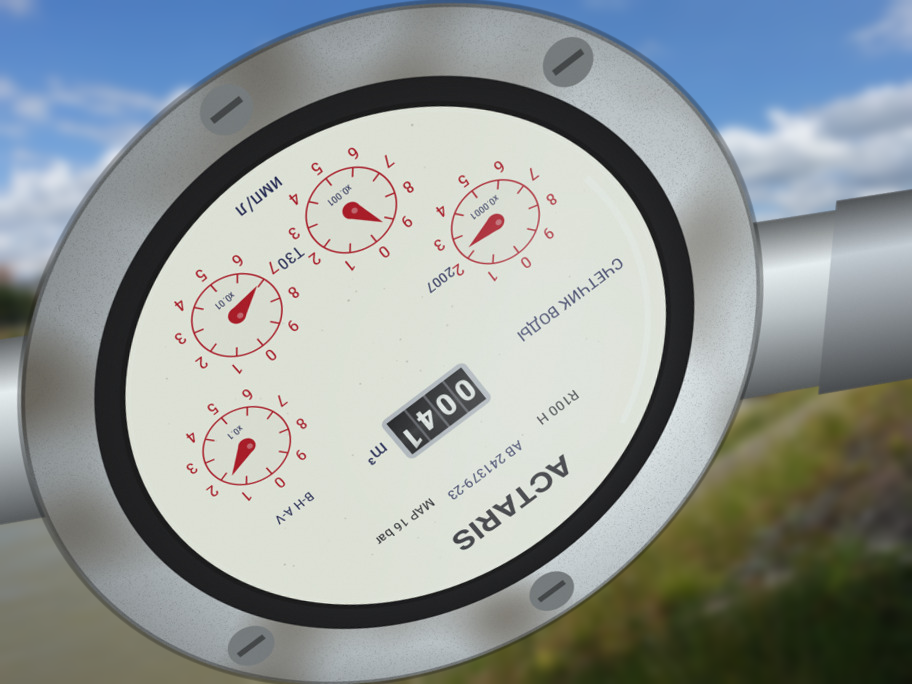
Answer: 41.1692m³
